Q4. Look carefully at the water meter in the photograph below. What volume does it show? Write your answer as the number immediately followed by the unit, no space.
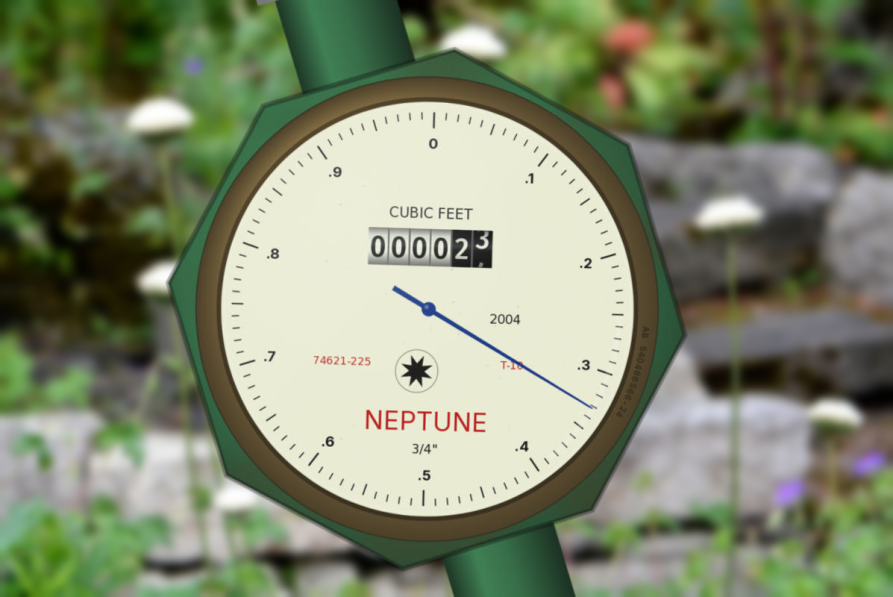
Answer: 23.33ft³
